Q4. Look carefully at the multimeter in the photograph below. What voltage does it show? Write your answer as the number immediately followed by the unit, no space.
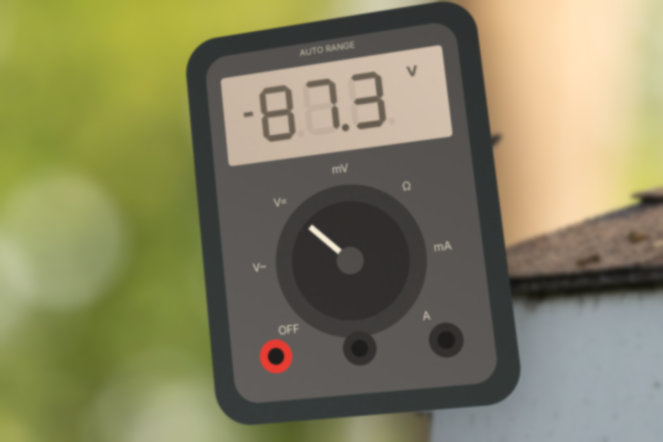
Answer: -87.3V
